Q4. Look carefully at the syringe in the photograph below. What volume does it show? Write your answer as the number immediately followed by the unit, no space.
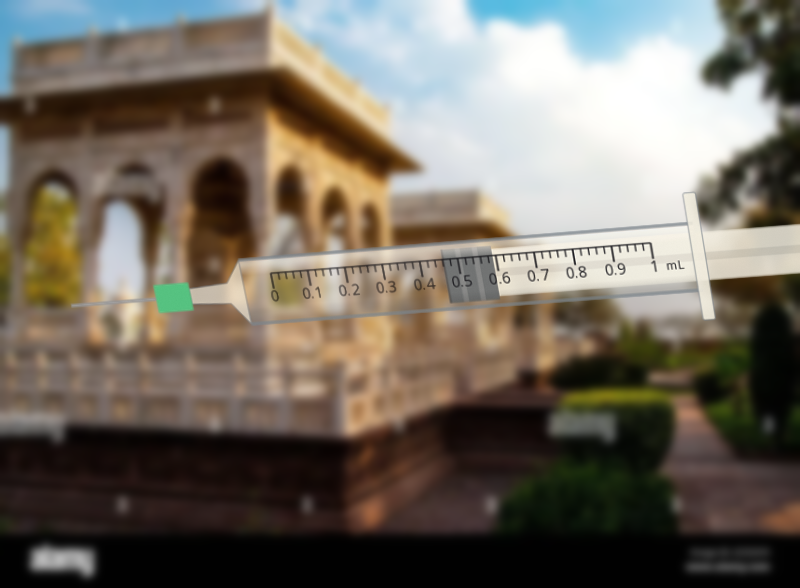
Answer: 0.46mL
